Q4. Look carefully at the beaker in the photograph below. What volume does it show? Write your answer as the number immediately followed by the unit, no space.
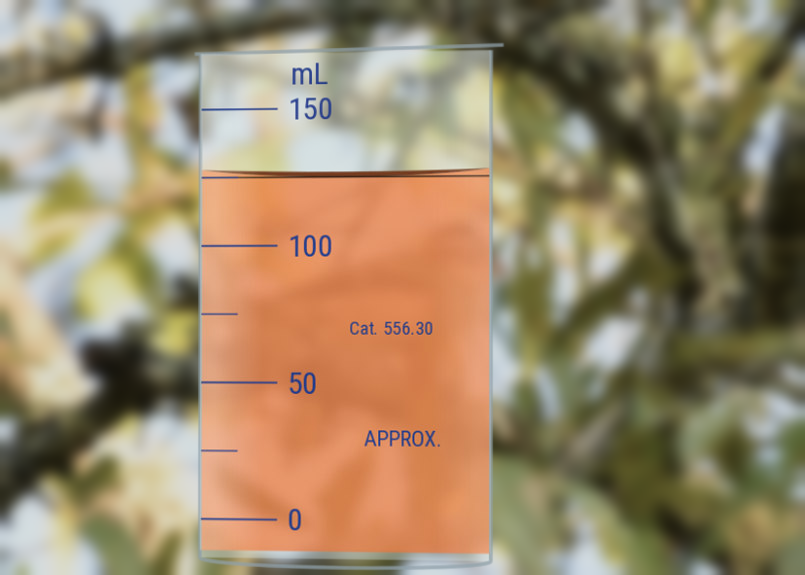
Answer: 125mL
